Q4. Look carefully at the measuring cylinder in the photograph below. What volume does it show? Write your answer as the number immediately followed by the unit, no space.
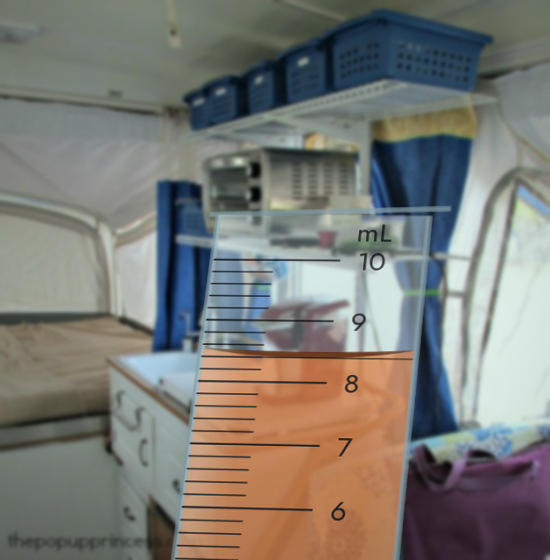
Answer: 8.4mL
